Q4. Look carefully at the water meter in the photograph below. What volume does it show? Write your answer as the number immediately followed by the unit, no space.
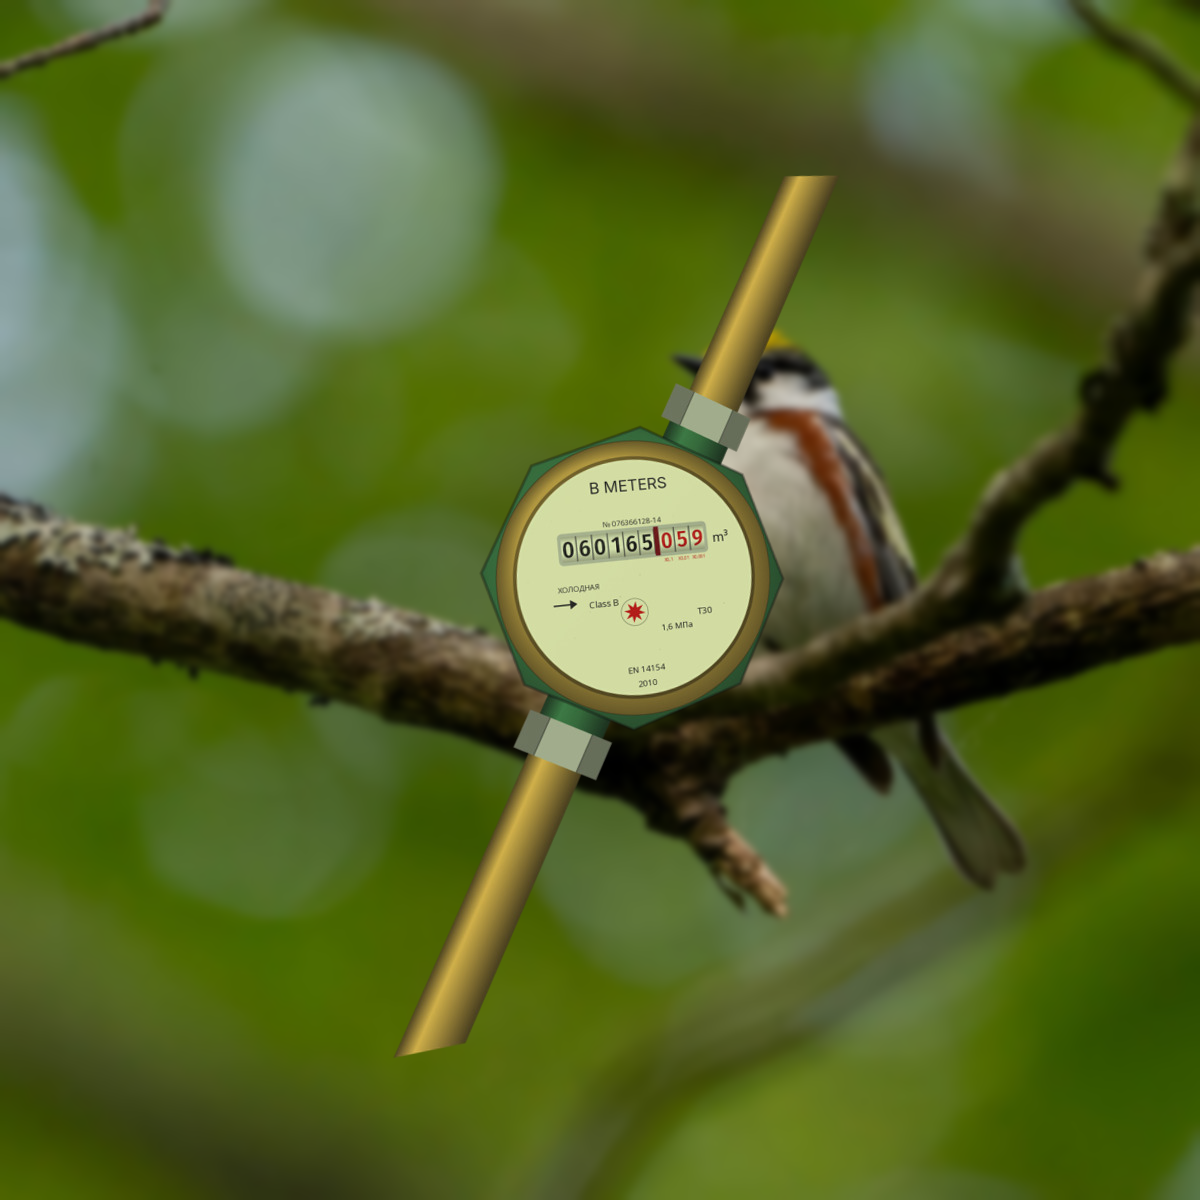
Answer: 60165.059m³
